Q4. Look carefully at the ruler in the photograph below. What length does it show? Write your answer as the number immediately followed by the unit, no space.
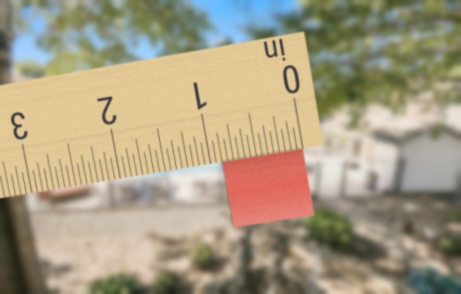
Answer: 0.875in
